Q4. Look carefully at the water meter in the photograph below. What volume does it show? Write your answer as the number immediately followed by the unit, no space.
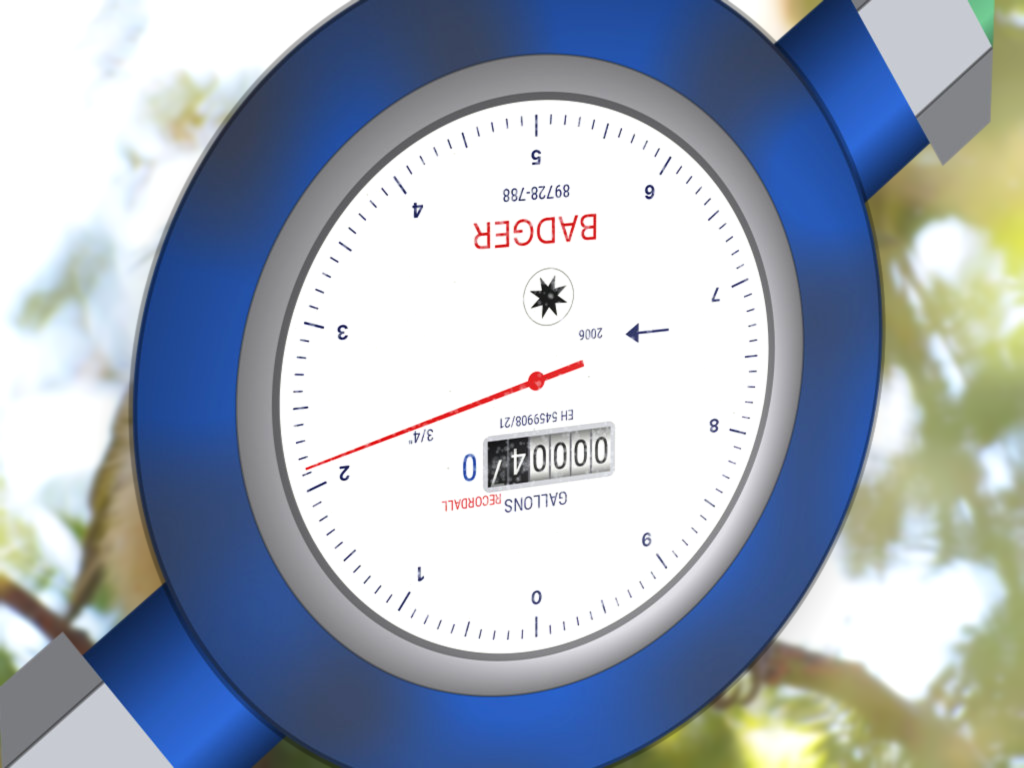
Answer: 472.1gal
